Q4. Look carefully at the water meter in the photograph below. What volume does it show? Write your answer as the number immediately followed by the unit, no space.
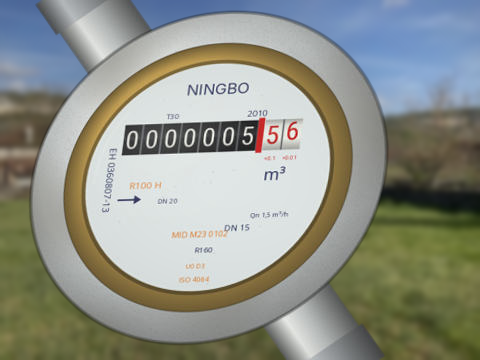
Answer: 5.56m³
